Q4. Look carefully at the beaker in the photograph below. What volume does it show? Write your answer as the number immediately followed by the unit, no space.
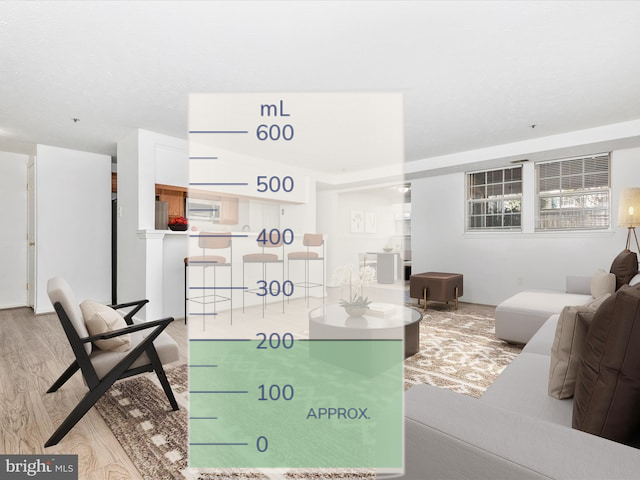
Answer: 200mL
